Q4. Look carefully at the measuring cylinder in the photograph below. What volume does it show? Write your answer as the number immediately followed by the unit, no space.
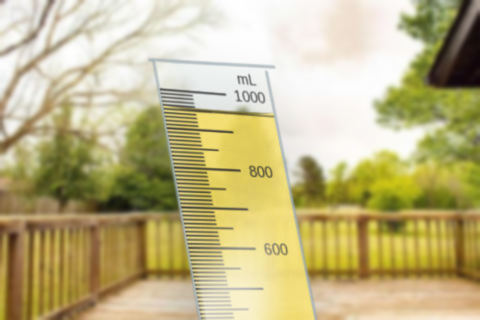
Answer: 950mL
